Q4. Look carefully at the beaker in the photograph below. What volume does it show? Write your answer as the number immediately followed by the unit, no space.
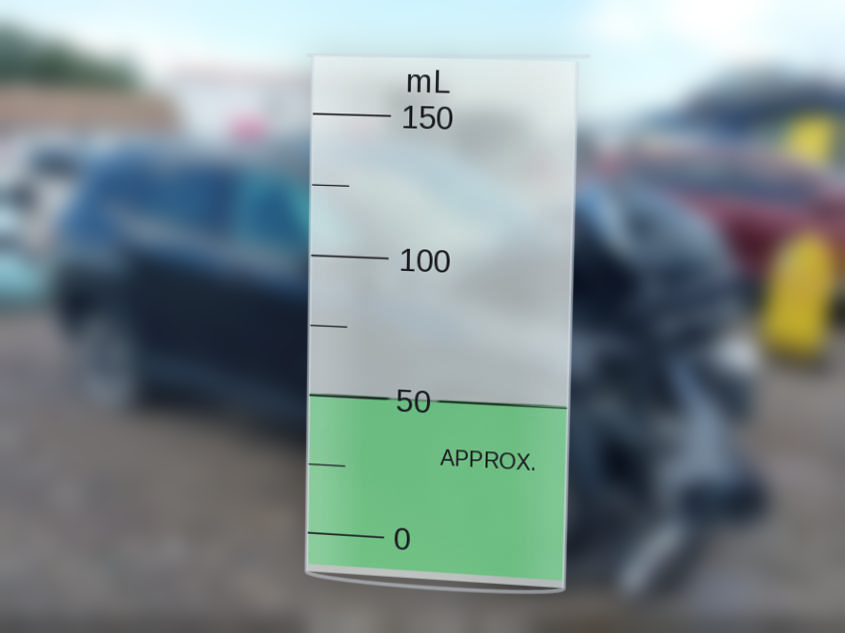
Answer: 50mL
